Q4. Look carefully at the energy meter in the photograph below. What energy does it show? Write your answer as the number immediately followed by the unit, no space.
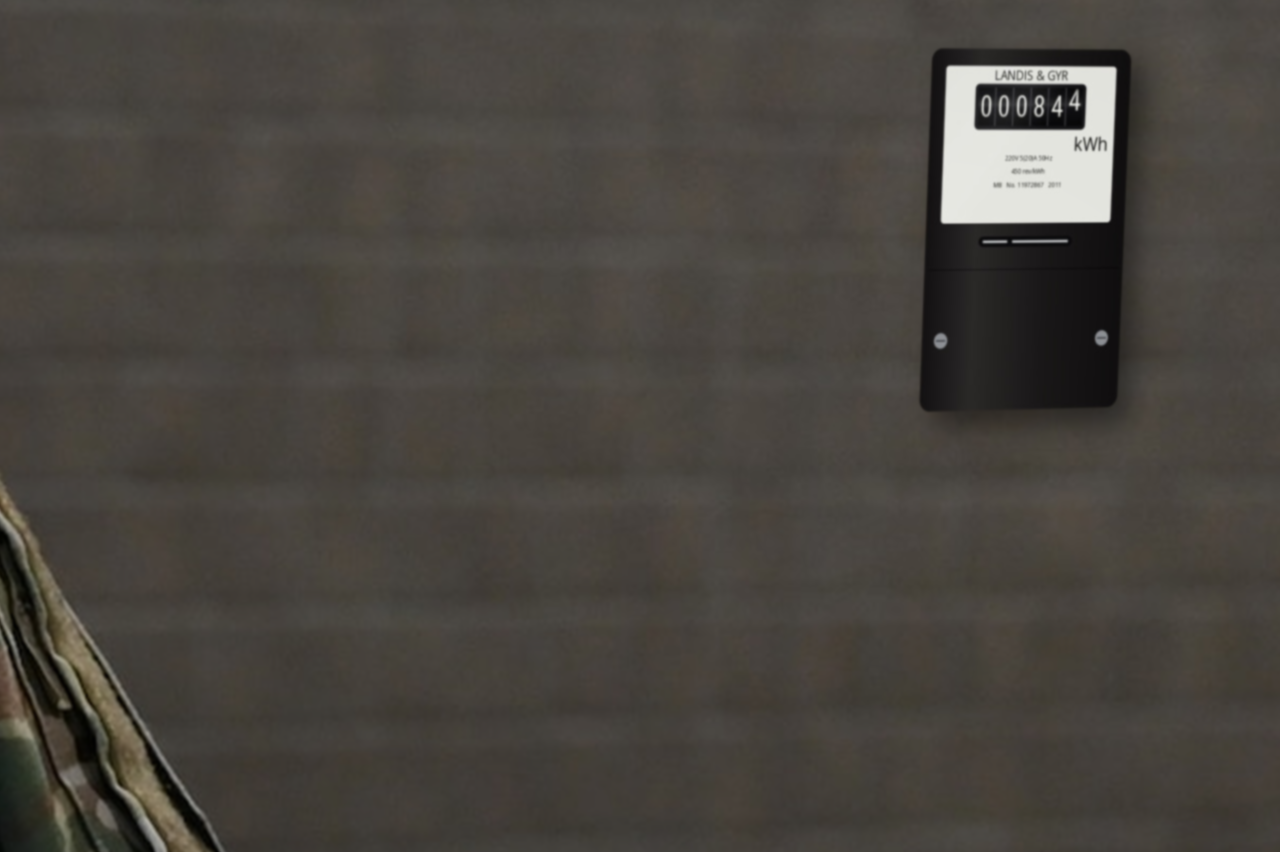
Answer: 844kWh
